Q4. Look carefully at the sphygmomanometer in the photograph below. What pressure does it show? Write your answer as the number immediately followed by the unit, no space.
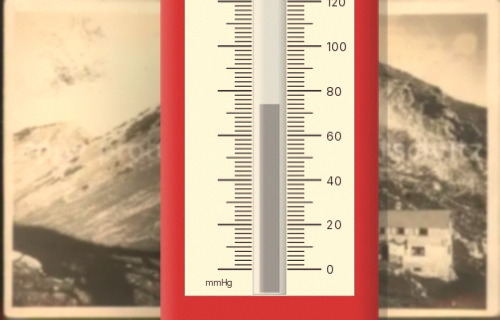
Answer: 74mmHg
